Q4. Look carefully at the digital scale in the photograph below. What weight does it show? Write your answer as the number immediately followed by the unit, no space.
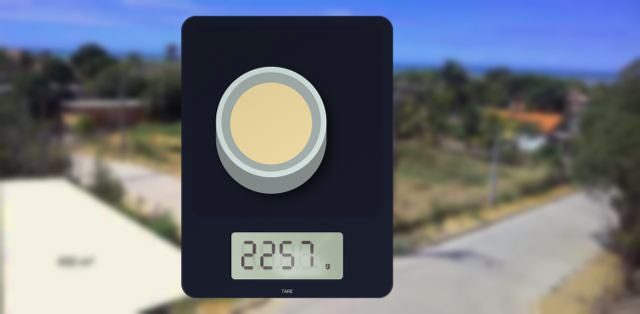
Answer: 2257g
